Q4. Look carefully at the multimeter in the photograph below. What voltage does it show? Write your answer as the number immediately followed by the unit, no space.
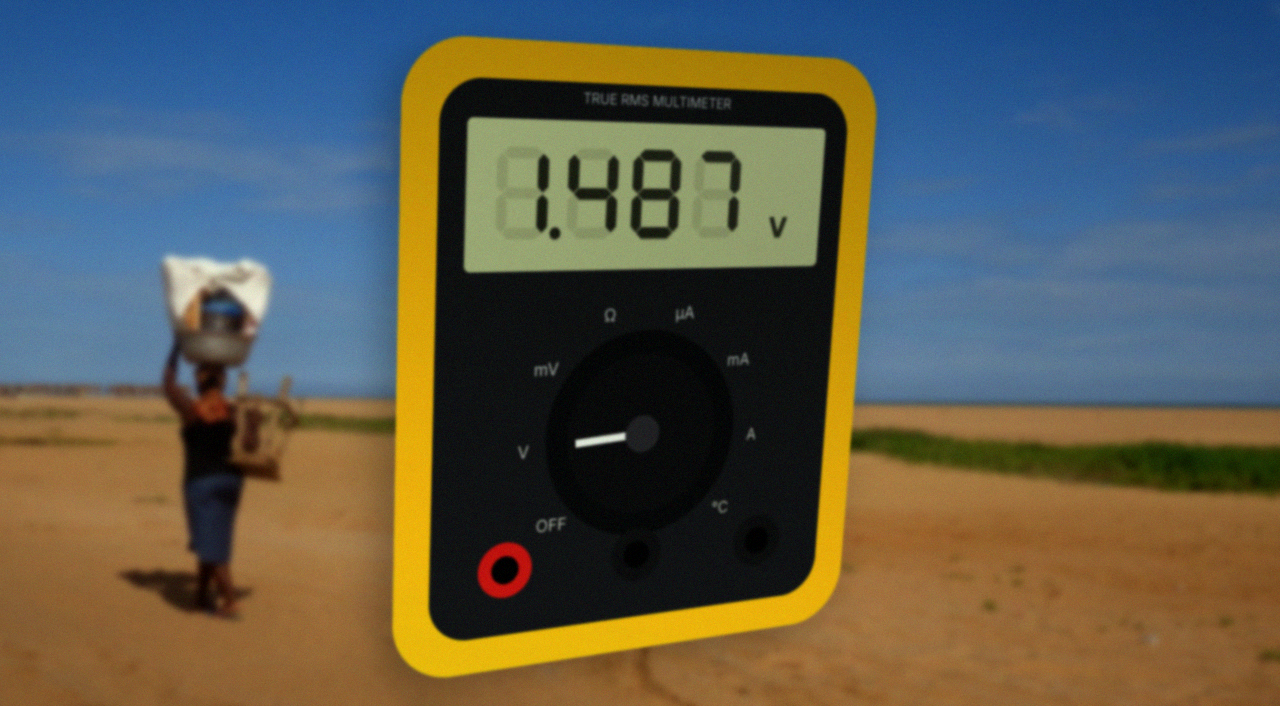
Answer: 1.487V
